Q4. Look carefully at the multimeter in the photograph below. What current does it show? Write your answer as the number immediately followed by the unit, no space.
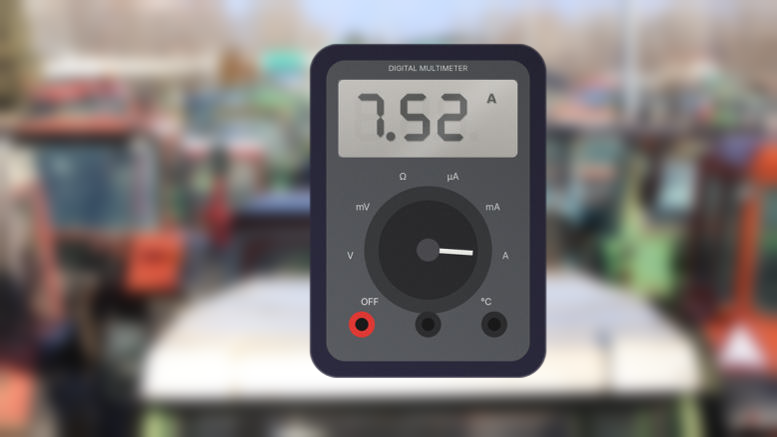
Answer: 7.52A
